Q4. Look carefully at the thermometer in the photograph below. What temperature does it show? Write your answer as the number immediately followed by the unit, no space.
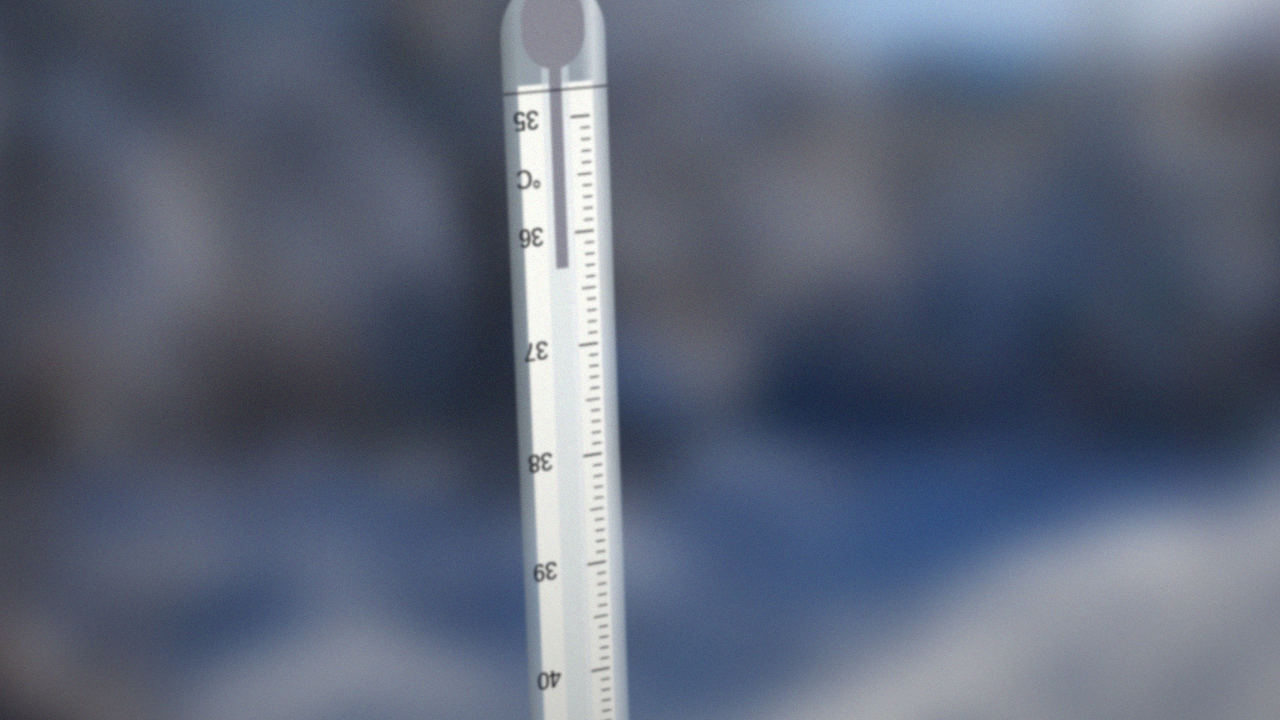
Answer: 36.3°C
